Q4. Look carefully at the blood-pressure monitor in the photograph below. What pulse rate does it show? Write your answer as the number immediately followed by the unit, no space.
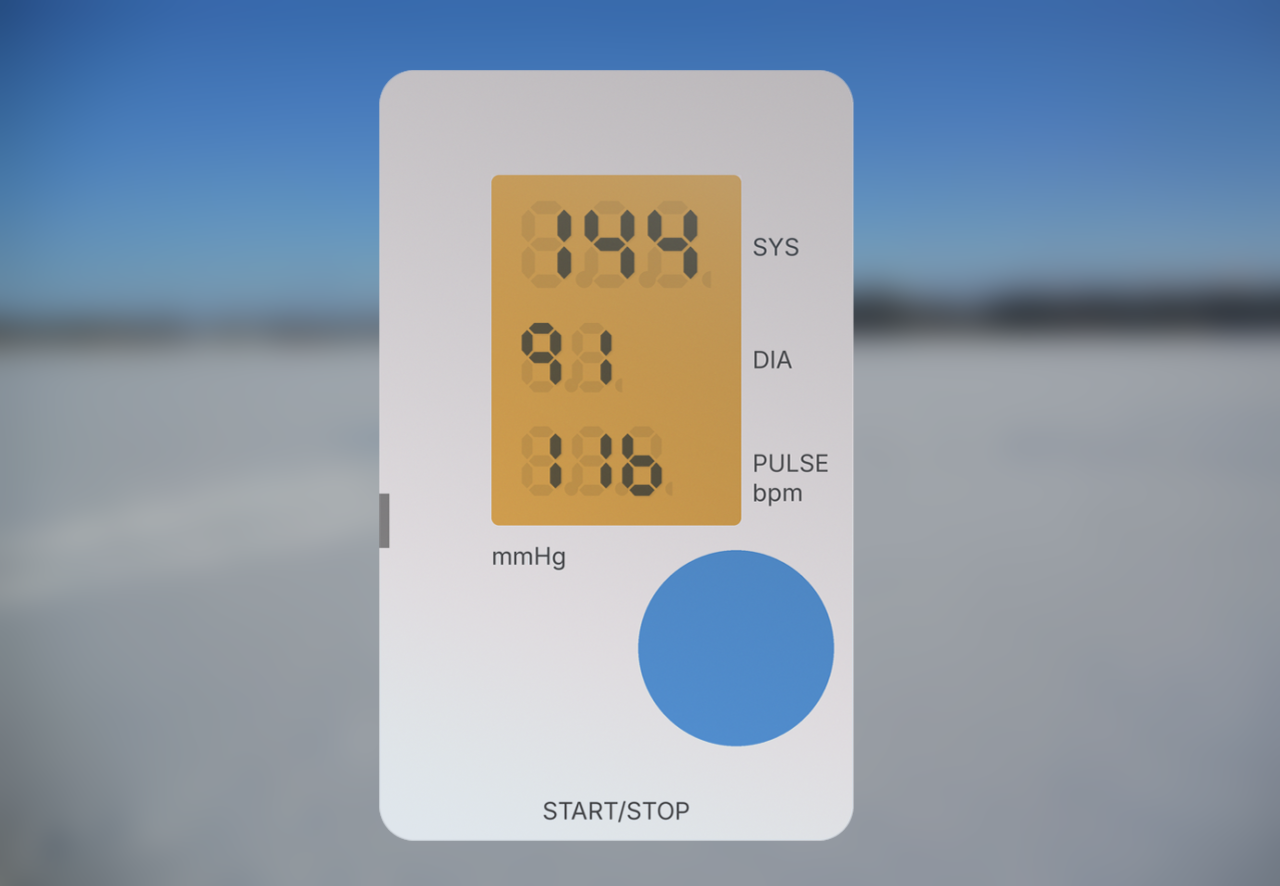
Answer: 116bpm
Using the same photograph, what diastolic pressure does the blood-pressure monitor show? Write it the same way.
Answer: 91mmHg
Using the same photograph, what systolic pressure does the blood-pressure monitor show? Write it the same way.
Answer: 144mmHg
